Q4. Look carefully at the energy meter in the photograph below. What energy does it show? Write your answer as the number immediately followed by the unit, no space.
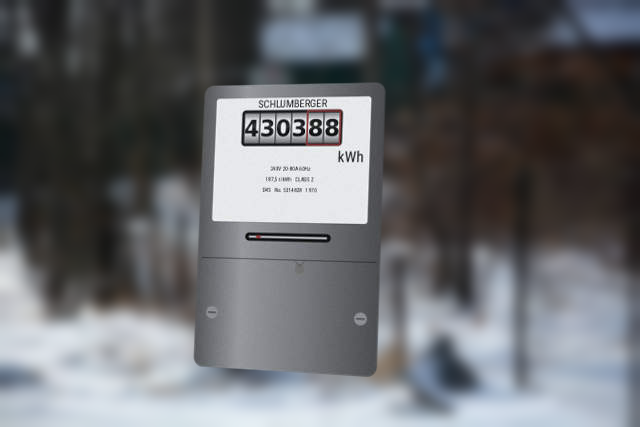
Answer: 4303.88kWh
